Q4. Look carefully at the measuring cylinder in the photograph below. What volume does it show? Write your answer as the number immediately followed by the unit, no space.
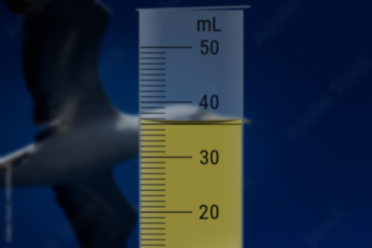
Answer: 36mL
